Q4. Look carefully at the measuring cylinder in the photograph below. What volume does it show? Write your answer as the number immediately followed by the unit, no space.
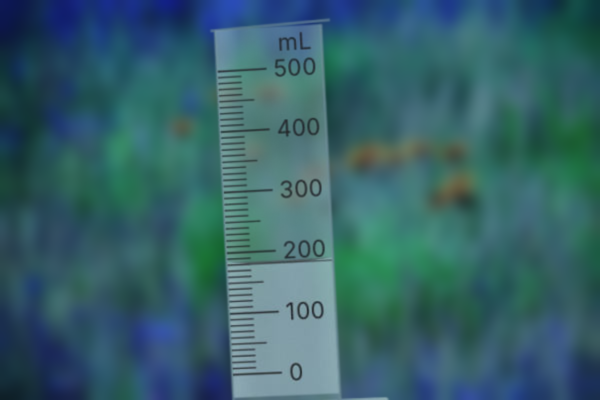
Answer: 180mL
